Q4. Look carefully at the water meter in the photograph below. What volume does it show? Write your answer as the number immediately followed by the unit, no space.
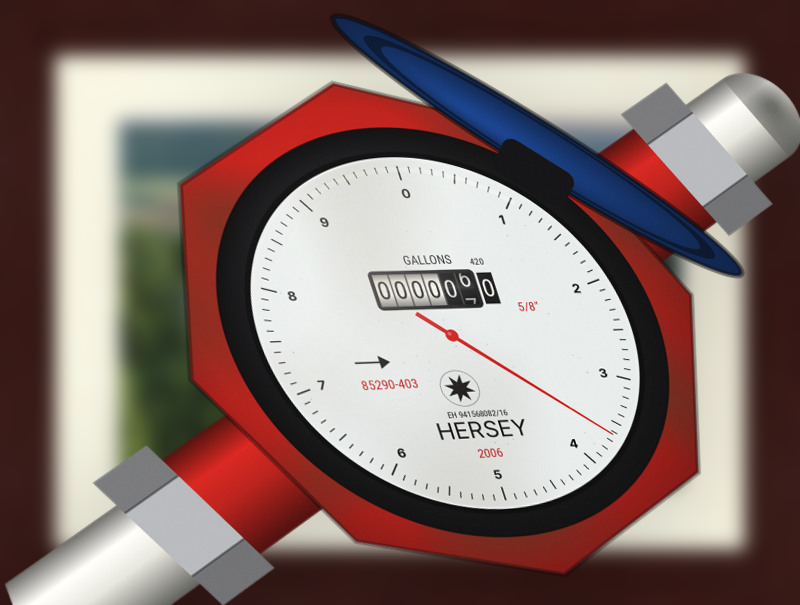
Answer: 63.6gal
